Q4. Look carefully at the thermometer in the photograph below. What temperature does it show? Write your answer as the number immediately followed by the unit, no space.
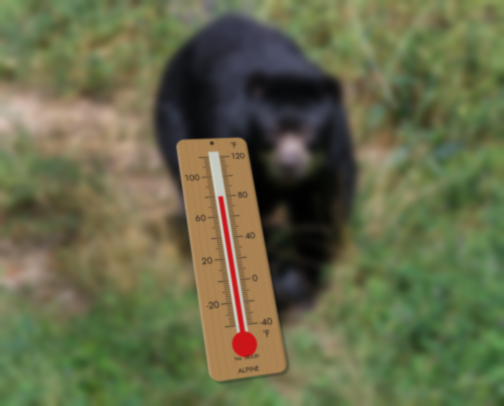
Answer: 80°F
